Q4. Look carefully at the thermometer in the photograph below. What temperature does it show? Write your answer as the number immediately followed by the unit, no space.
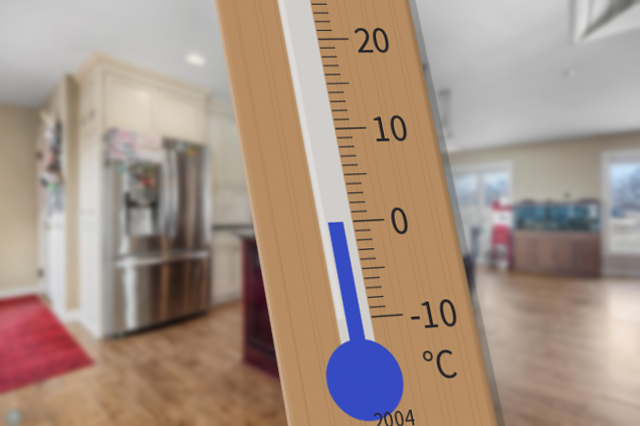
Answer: 0°C
